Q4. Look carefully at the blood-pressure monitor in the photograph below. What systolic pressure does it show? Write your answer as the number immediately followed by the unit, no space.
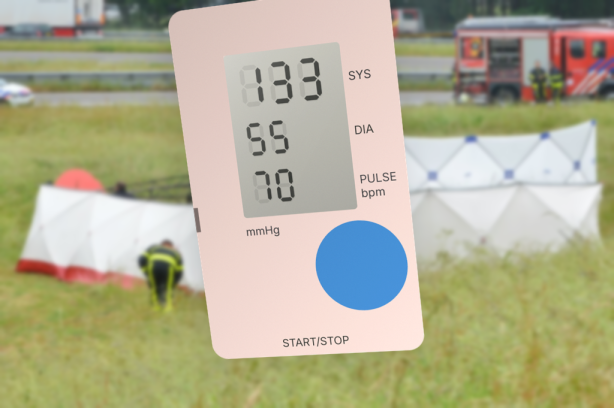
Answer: 133mmHg
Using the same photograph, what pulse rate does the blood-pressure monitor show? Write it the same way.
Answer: 70bpm
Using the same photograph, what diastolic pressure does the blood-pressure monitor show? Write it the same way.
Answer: 55mmHg
